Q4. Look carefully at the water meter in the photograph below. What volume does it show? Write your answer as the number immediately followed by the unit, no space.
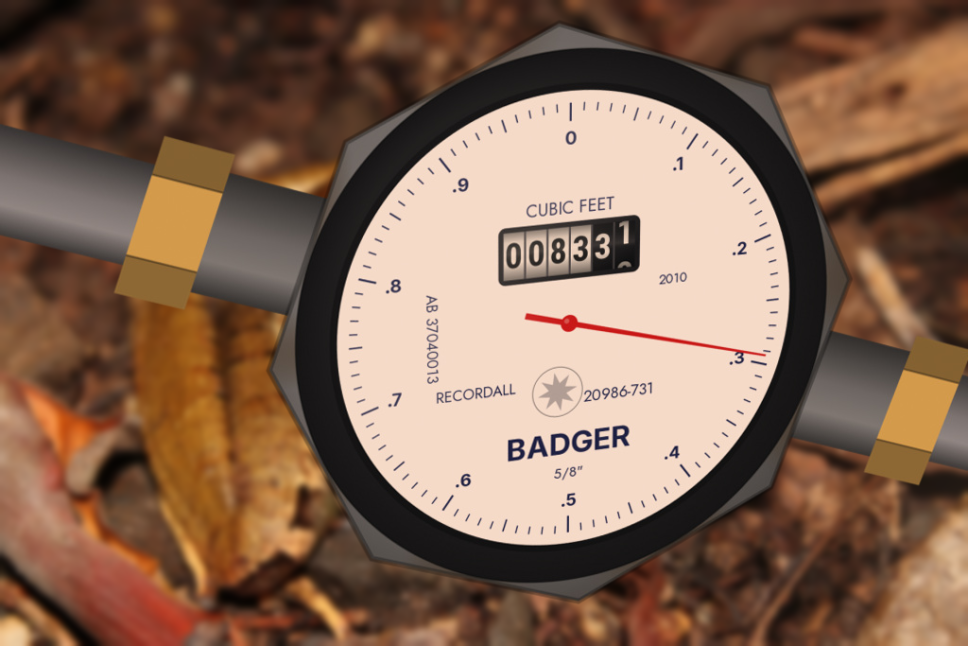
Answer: 8331.29ft³
